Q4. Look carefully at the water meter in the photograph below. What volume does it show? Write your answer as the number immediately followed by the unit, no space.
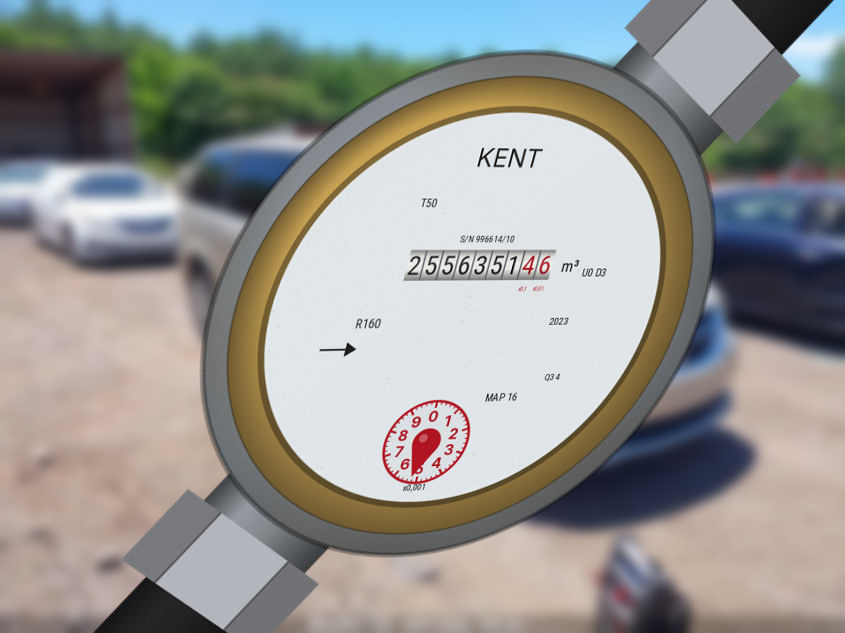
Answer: 2556351.465m³
